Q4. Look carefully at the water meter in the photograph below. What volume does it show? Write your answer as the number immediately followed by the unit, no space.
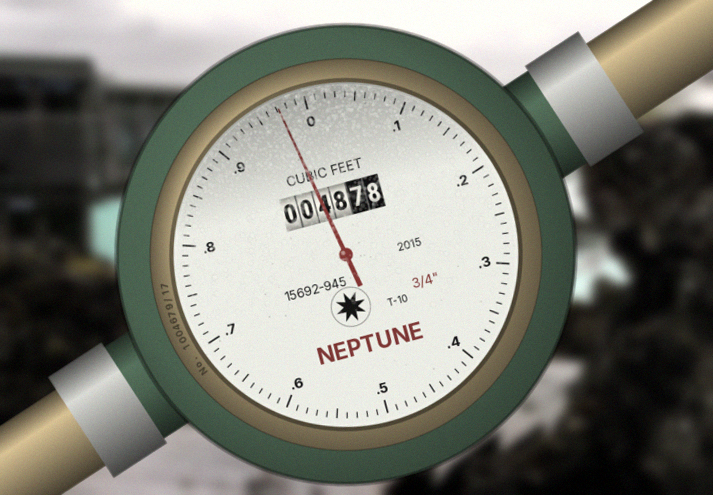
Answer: 4877.97ft³
